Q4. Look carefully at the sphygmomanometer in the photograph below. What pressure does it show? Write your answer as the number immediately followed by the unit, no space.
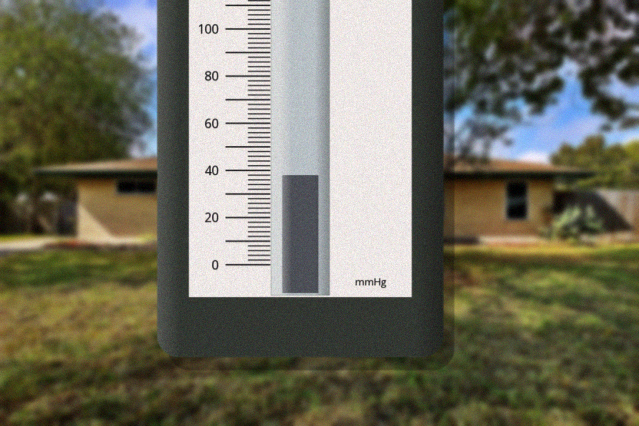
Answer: 38mmHg
